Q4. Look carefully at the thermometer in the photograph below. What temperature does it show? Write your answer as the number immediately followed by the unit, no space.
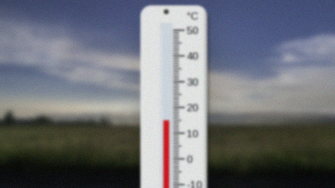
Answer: 15°C
